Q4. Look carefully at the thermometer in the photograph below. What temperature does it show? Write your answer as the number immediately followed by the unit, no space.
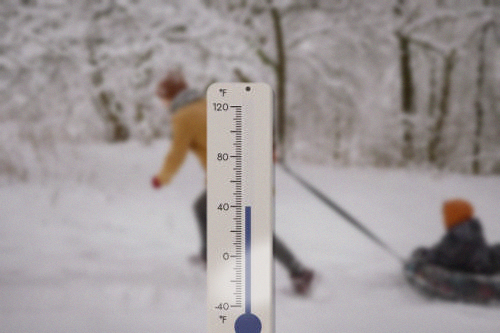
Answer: 40°F
